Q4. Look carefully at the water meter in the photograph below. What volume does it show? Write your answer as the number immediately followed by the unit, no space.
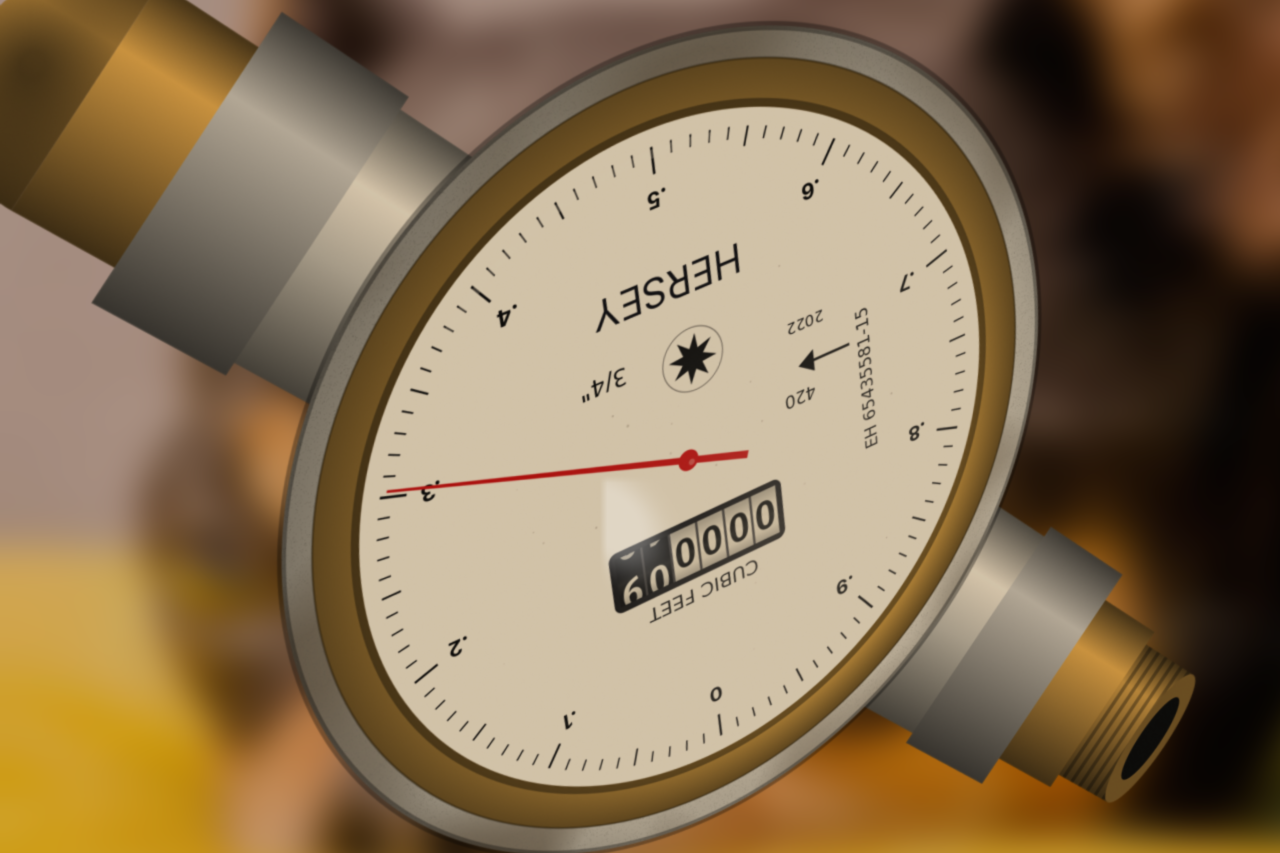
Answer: 9.30ft³
